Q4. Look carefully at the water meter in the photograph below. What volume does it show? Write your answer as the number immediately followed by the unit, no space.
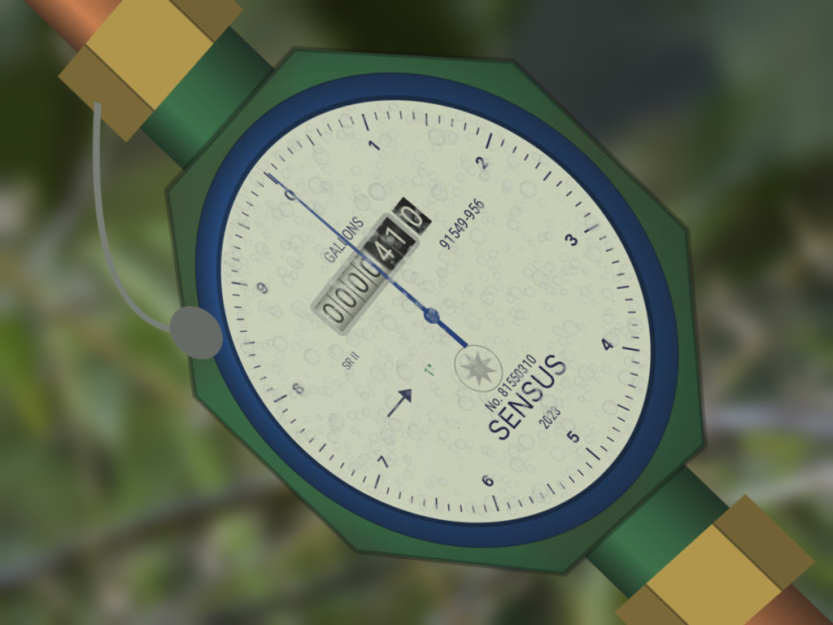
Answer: 410.0gal
